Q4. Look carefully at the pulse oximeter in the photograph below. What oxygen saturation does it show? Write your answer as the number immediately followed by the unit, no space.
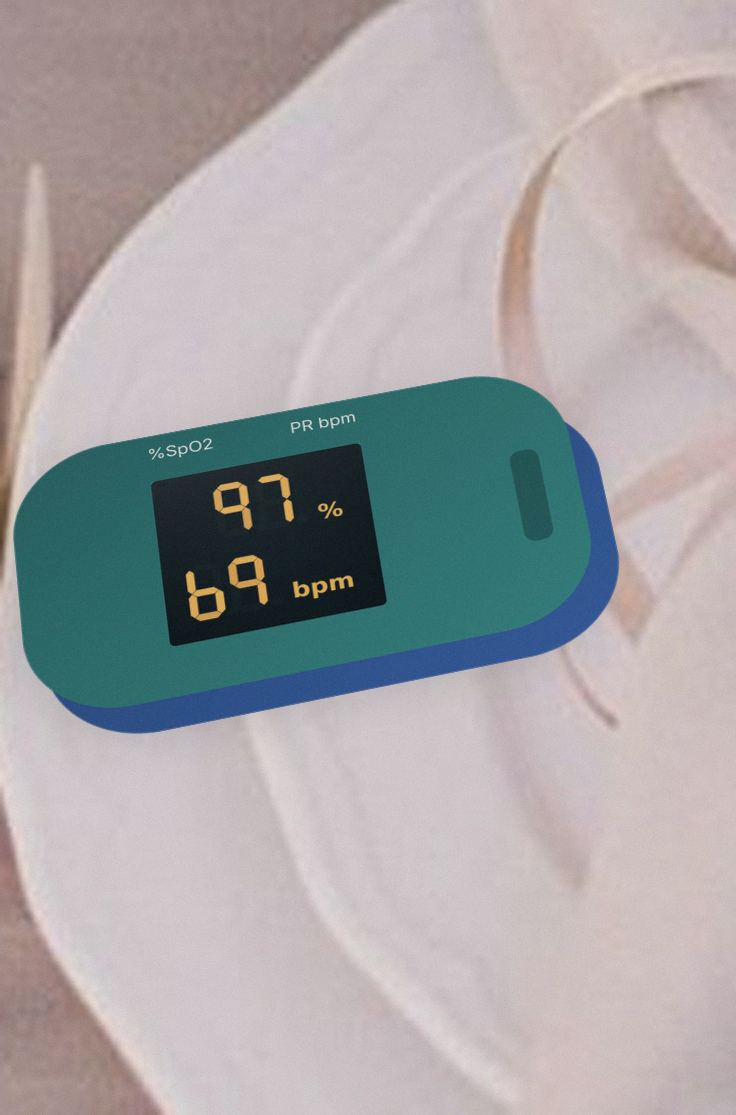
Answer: 97%
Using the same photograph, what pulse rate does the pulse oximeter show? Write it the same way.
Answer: 69bpm
